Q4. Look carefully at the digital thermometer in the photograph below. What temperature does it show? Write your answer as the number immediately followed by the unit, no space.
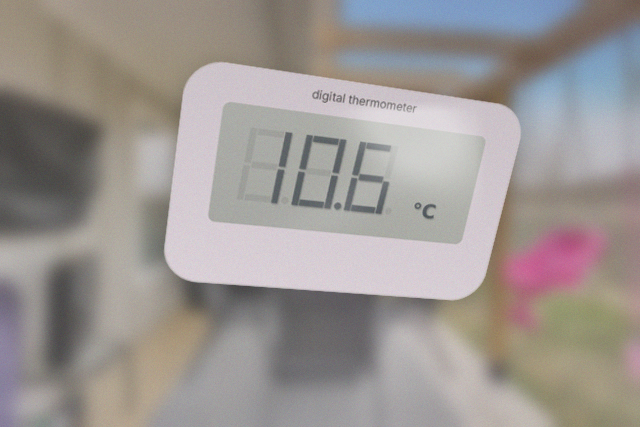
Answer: 10.6°C
